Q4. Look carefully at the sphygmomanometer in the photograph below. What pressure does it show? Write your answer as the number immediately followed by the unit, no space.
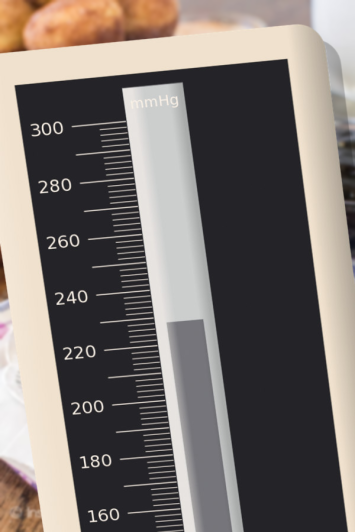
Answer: 228mmHg
